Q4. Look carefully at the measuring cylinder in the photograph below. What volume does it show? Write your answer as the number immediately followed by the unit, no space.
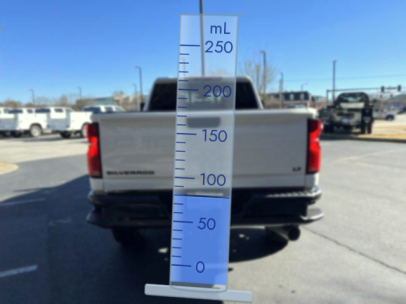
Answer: 80mL
